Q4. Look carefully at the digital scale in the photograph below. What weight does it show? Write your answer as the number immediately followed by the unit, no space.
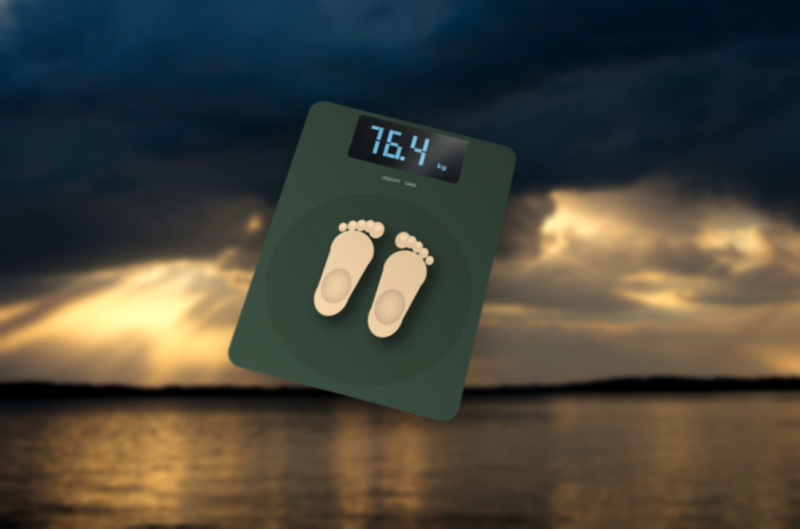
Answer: 76.4kg
